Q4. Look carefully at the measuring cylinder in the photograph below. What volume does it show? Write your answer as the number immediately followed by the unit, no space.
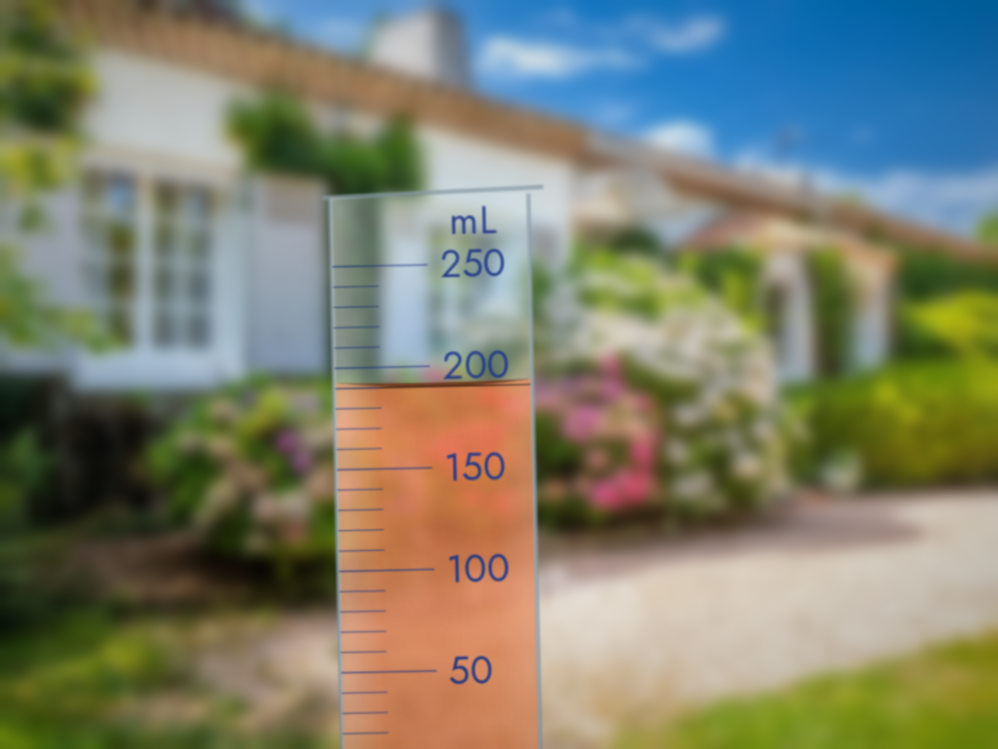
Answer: 190mL
